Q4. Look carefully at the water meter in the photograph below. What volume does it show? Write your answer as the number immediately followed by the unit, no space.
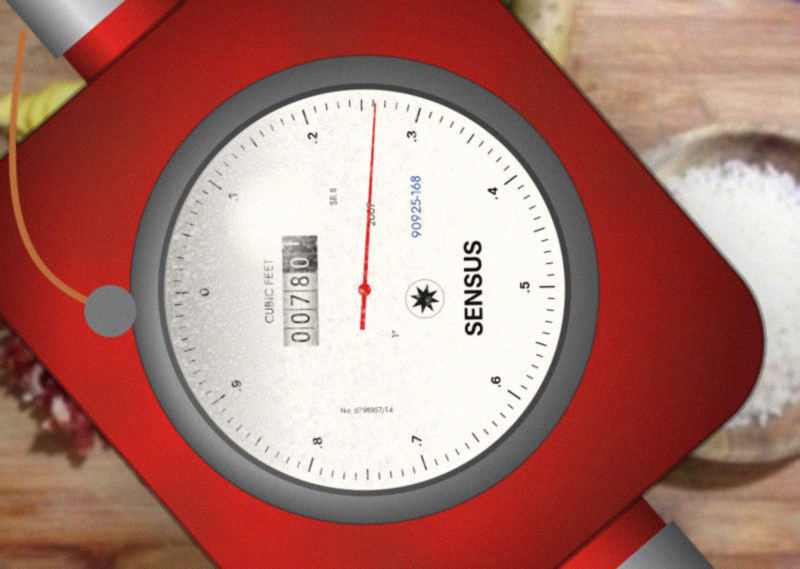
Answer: 7801.26ft³
